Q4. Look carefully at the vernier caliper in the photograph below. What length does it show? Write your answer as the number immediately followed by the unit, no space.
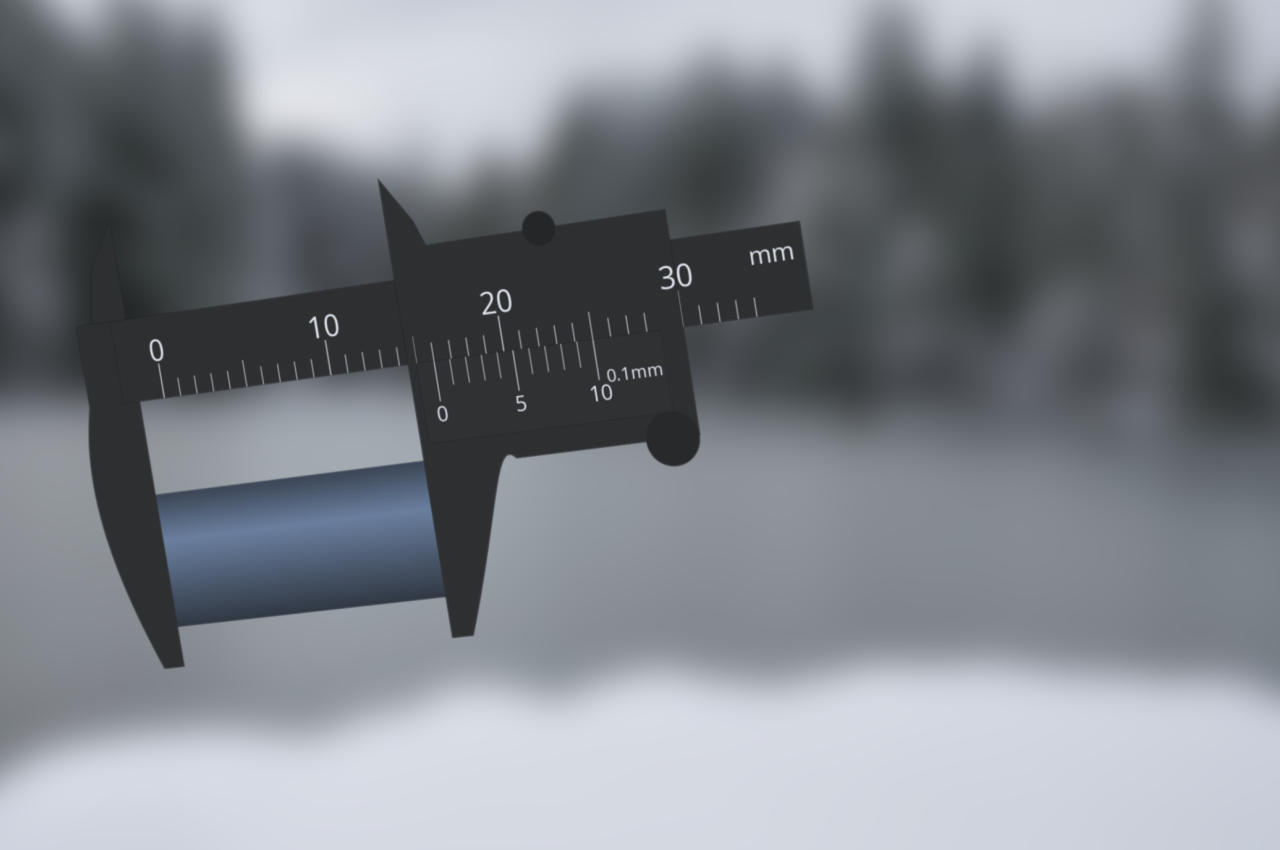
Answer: 16.0mm
